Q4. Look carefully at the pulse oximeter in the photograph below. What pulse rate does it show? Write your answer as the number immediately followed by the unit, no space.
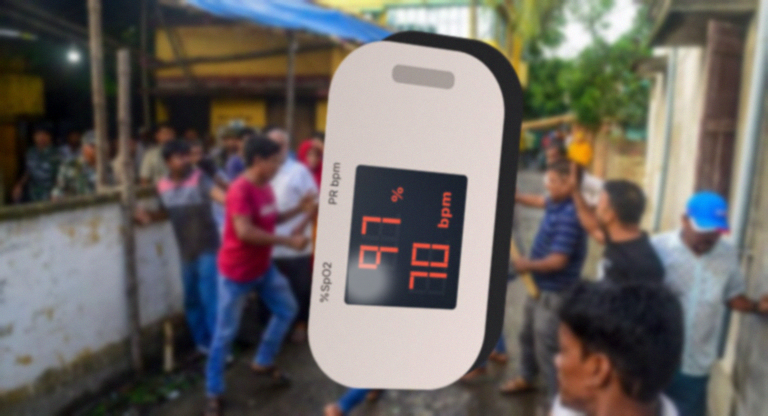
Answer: 70bpm
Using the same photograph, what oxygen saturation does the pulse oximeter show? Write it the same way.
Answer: 97%
